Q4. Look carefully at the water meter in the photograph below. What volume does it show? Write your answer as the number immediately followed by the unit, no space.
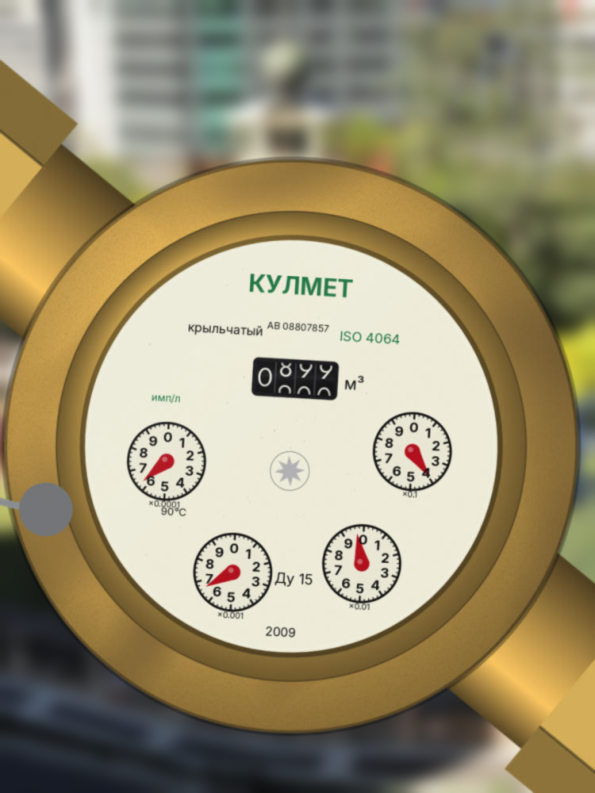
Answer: 899.3966m³
